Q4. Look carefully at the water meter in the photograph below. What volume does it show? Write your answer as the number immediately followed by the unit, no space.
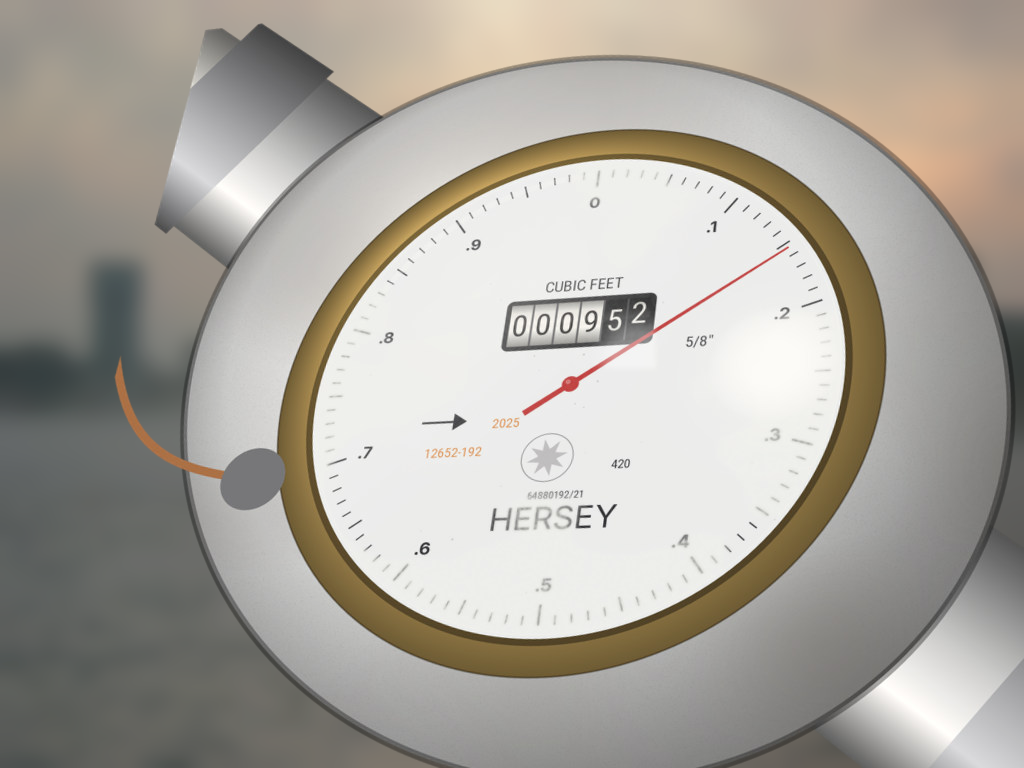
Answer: 952.15ft³
